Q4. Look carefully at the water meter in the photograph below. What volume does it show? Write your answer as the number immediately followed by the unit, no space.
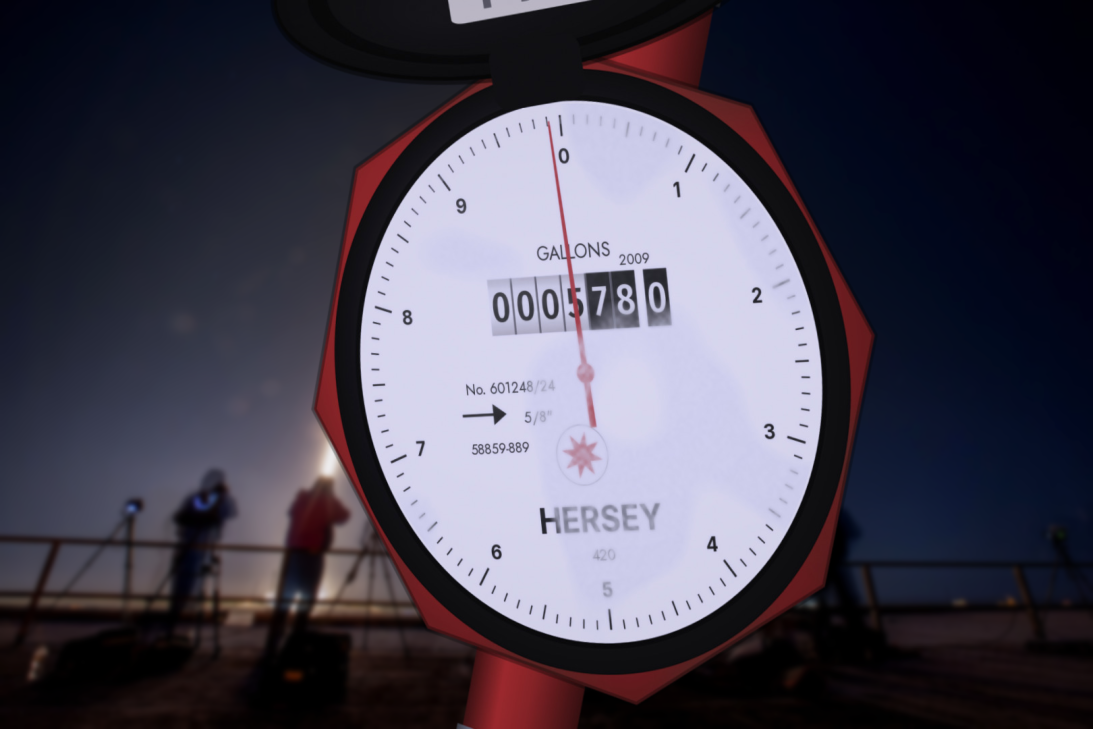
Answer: 5779.9gal
